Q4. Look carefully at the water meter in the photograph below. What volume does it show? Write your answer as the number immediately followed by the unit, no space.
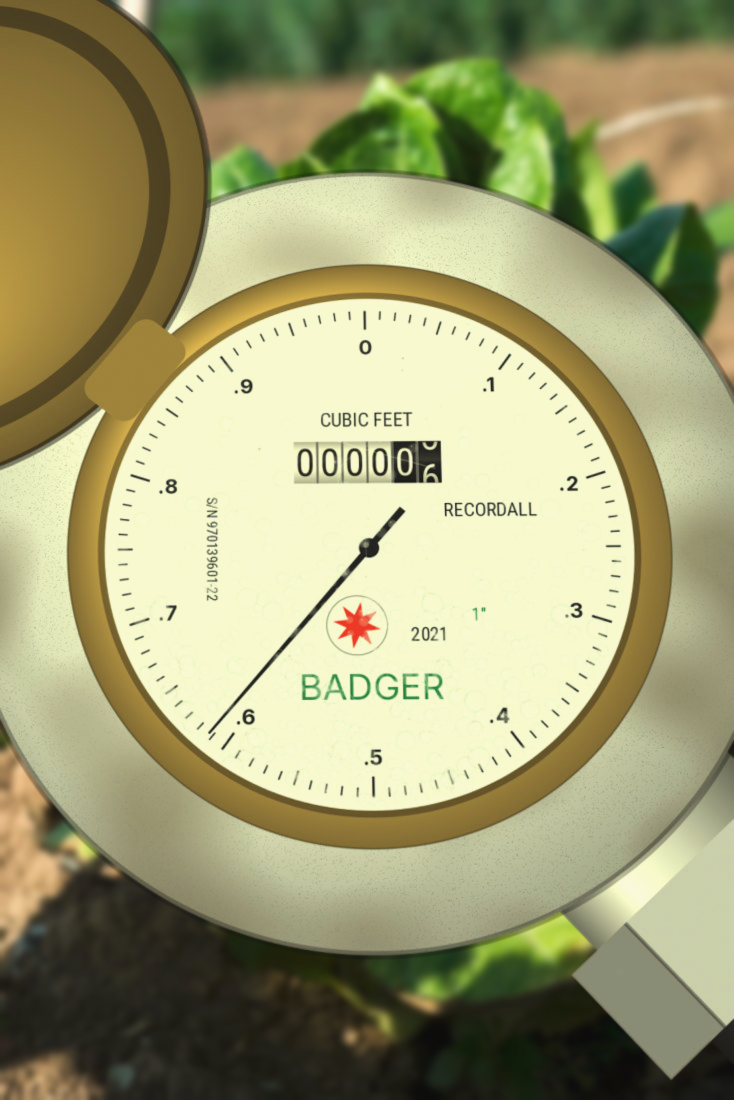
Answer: 5.61ft³
